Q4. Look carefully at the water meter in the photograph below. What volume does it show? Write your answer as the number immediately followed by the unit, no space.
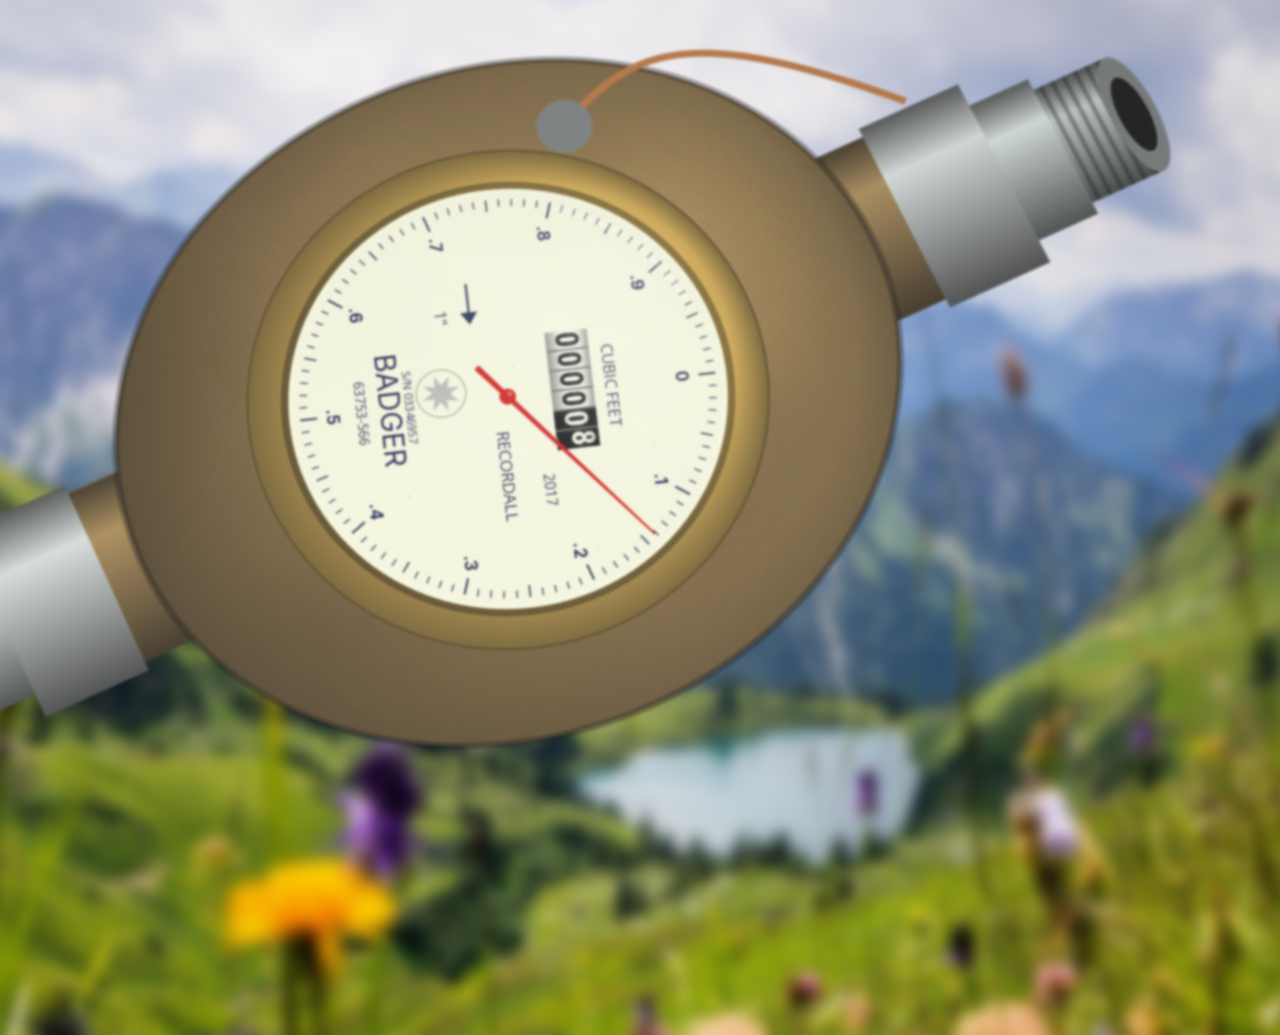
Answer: 8.14ft³
